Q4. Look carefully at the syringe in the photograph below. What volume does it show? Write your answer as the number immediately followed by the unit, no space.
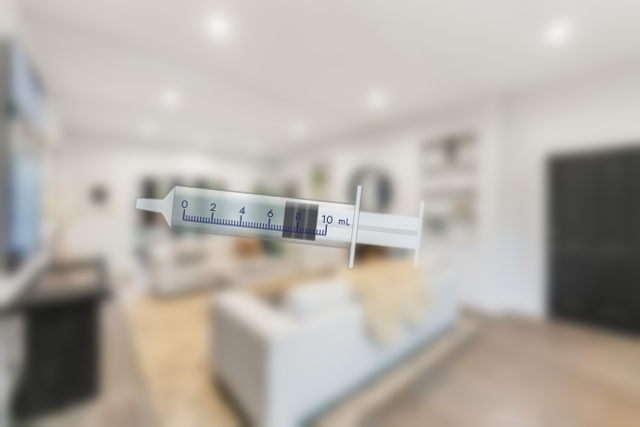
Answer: 7mL
